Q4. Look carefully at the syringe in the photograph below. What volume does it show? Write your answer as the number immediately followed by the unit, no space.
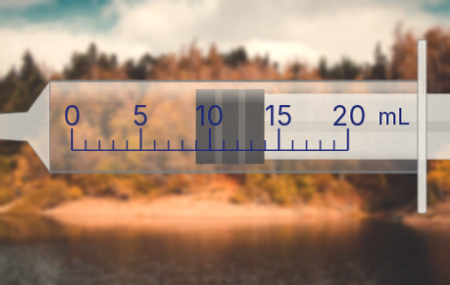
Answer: 9mL
